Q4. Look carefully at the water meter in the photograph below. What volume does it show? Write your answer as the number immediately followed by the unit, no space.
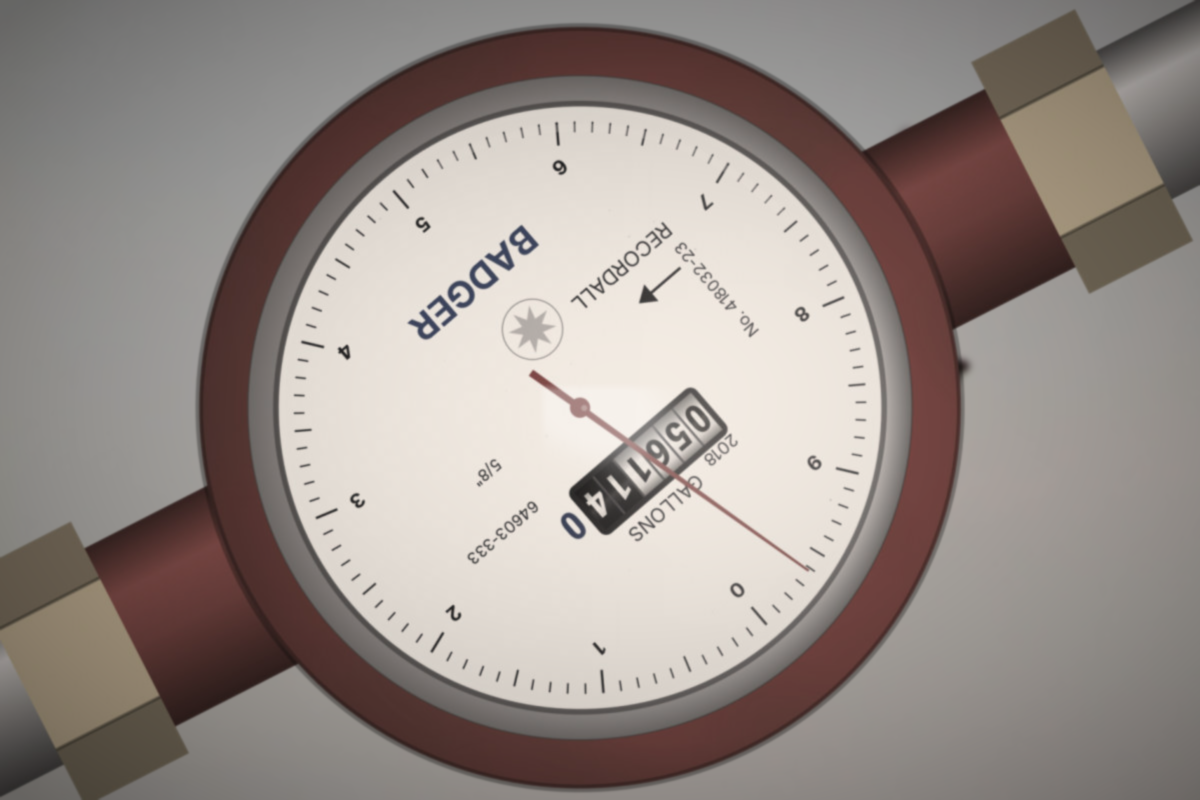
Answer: 561139.6gal
